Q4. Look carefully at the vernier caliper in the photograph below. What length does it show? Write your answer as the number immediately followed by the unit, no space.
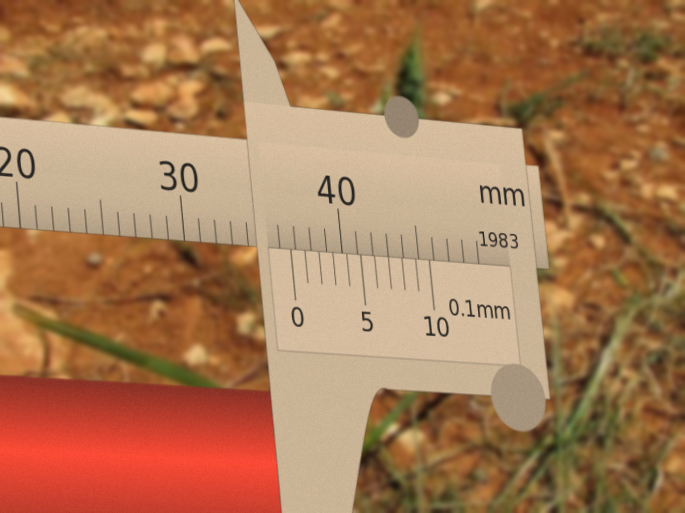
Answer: 36.7mm
